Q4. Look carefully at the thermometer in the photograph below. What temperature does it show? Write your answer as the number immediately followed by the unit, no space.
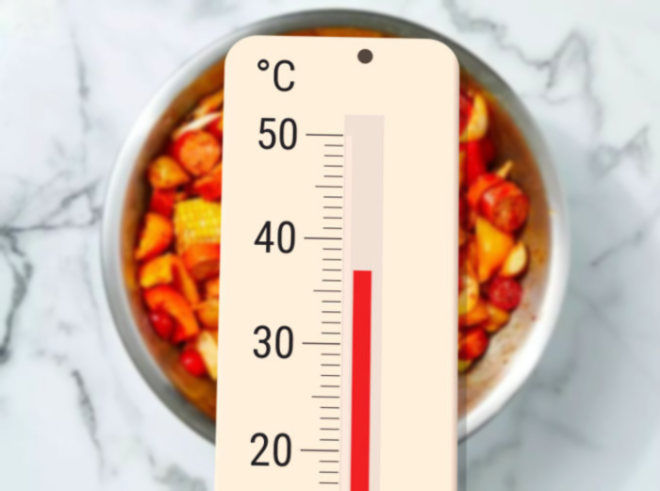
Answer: 37°C
